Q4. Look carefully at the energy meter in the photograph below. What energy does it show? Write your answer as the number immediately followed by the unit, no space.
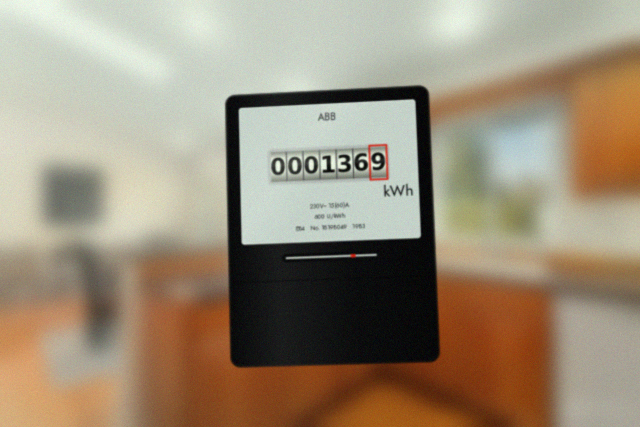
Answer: 136.9kWh
